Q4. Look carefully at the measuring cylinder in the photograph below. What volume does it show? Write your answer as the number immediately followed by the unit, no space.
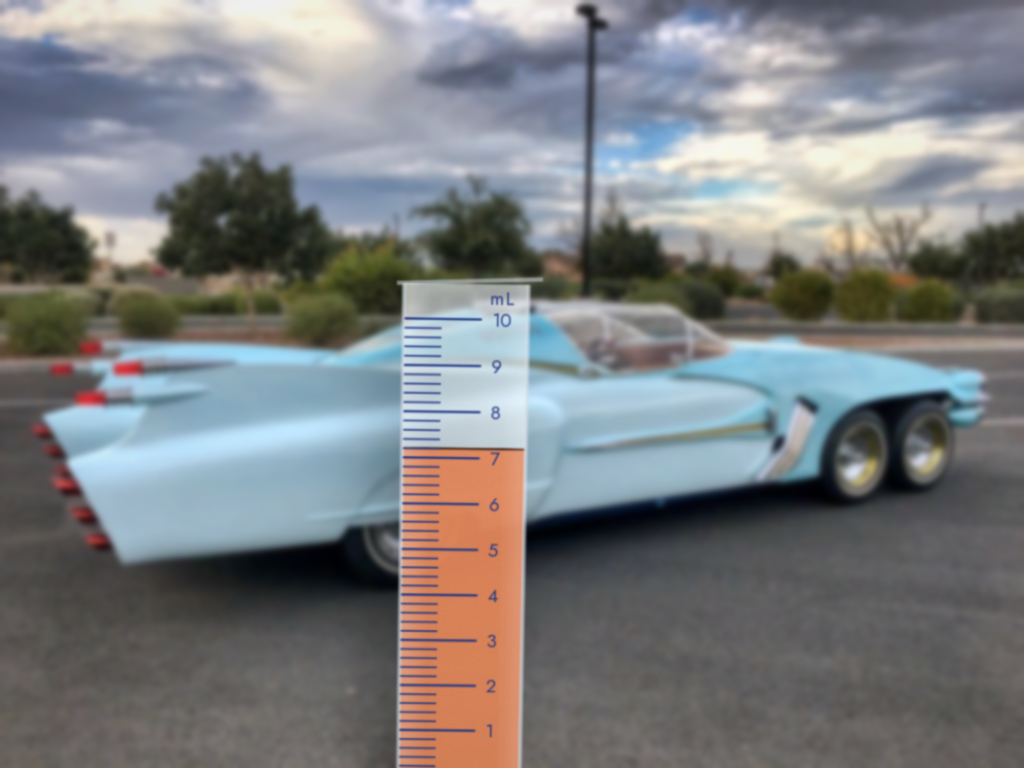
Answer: 7.2mL
